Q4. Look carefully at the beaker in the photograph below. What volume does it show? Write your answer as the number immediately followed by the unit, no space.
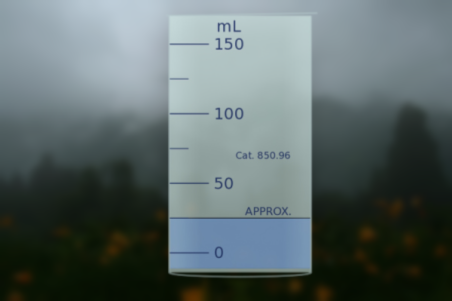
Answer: 25mL
